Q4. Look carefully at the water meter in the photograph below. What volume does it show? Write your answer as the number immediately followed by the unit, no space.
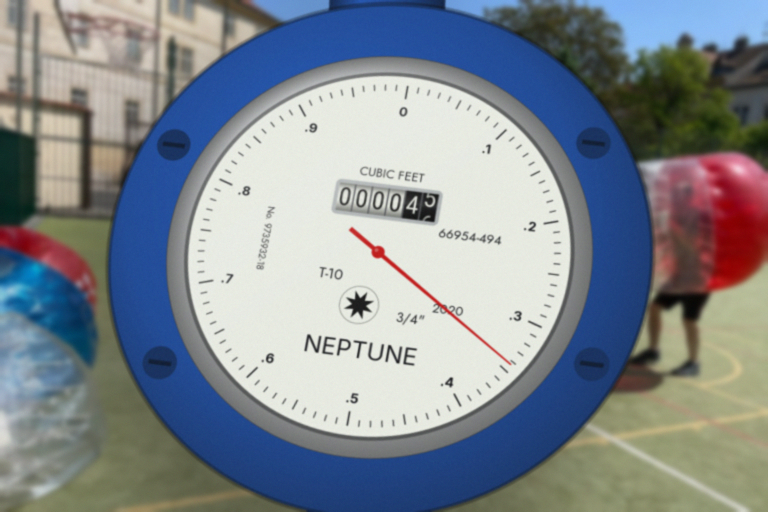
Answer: 45.34ft³
